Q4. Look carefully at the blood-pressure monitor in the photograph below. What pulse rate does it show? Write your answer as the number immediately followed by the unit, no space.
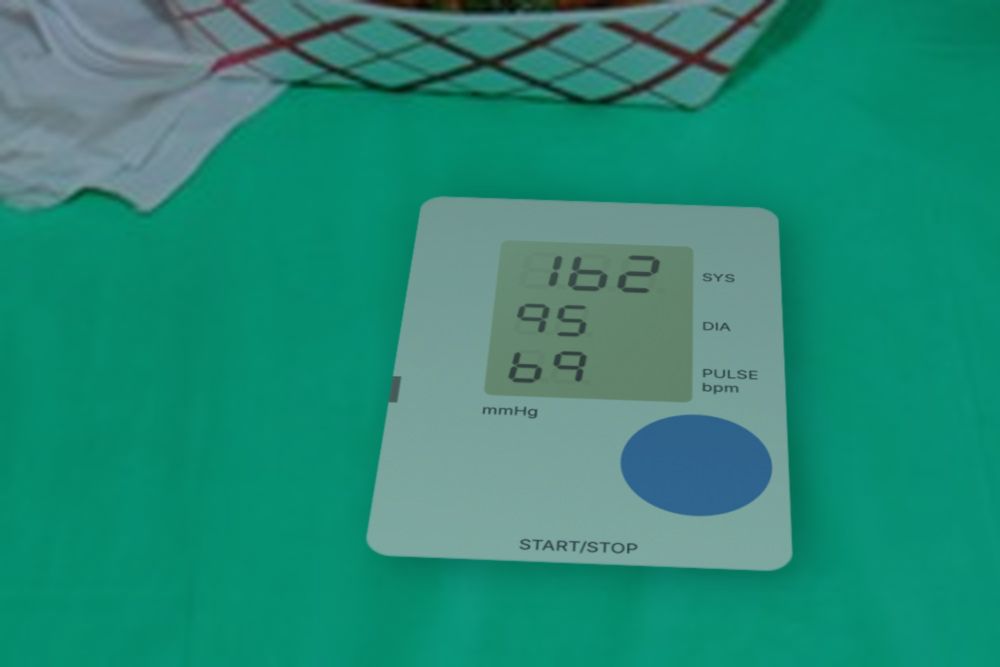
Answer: 69bpm
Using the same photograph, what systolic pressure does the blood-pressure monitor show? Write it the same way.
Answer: 162mmHg
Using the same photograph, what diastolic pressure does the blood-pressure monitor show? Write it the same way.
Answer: 95mmHg
